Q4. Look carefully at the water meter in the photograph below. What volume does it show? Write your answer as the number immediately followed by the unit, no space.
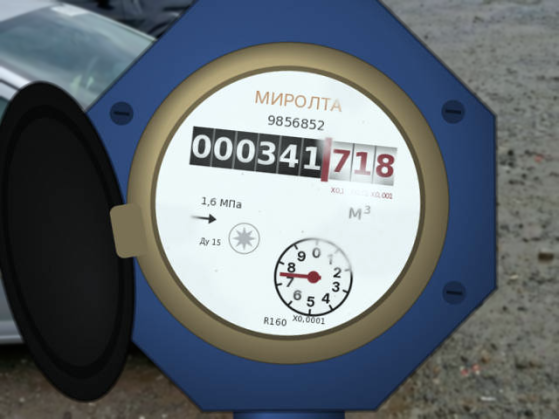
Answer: 341.7187m³
